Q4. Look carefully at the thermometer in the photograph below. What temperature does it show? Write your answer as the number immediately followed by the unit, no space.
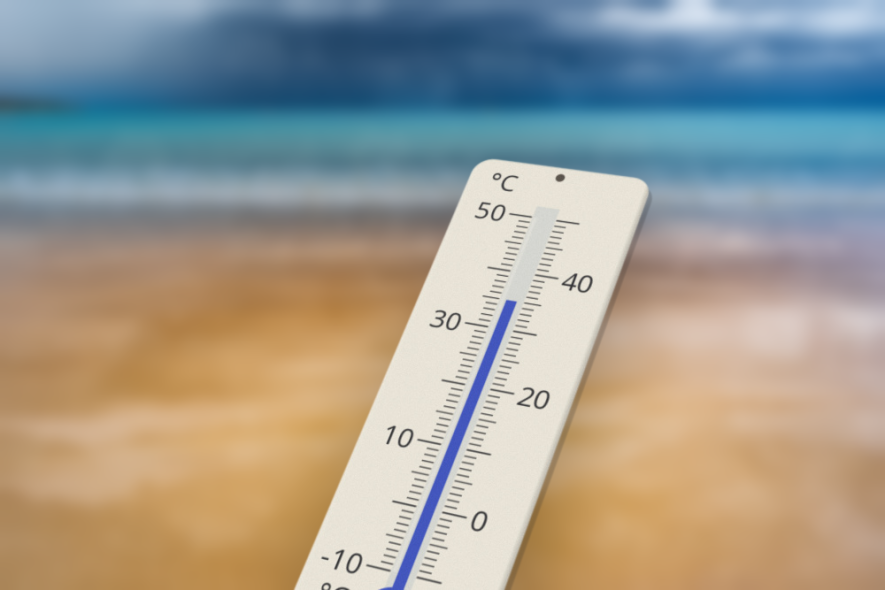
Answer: 35°C
